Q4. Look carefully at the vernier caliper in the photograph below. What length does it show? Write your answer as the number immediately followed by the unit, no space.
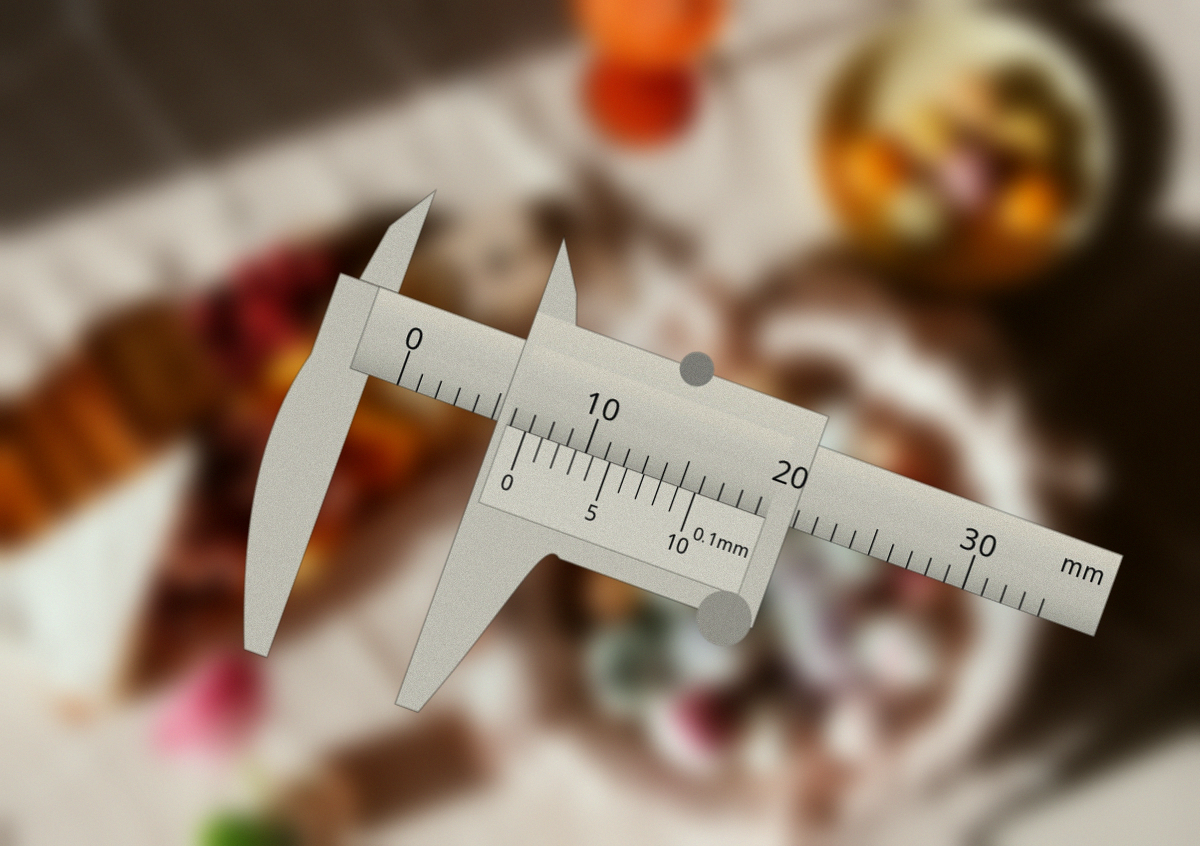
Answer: 6.8mm
